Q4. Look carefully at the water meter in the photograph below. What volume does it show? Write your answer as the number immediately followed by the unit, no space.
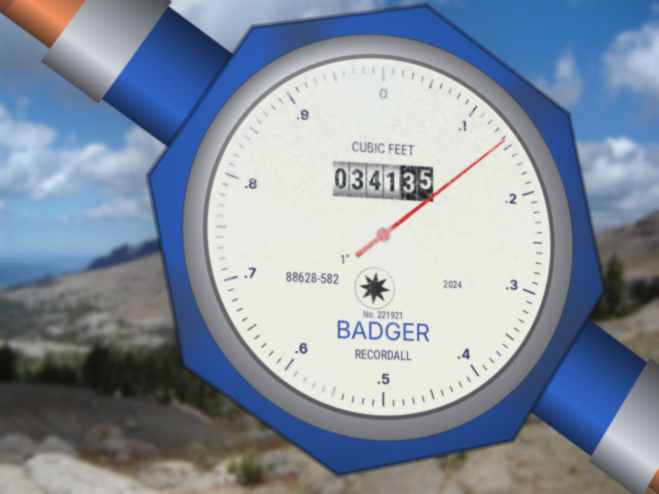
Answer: 34135.14ft³
